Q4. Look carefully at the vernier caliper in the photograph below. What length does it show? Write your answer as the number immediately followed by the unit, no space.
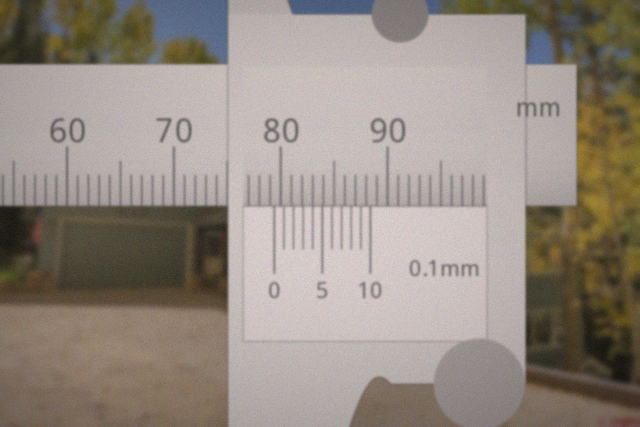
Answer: 79.4mm
